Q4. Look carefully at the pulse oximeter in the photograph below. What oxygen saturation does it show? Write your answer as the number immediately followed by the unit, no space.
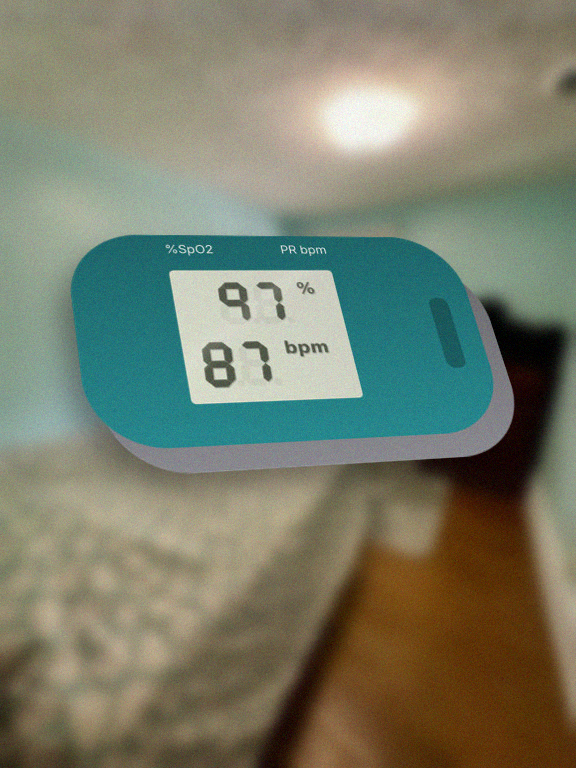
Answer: 97%
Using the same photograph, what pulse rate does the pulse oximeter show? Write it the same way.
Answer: 87bpm
